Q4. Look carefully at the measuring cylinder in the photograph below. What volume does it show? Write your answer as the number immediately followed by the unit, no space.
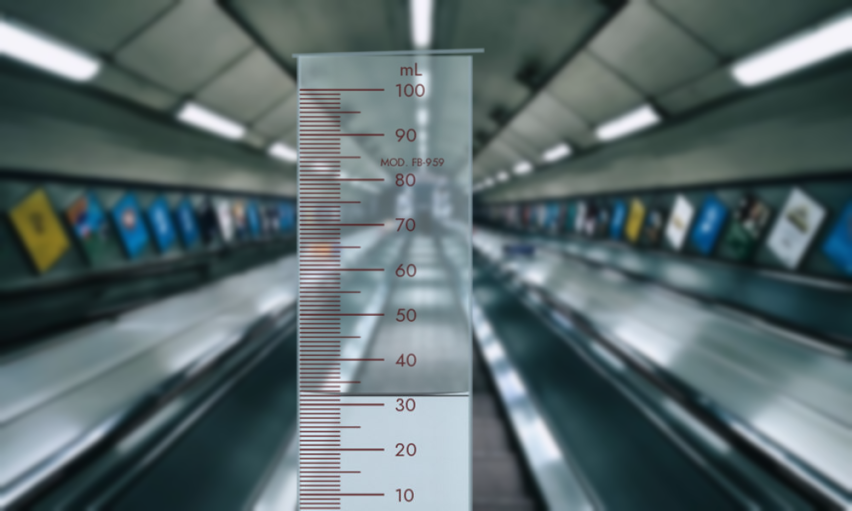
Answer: 32mL
